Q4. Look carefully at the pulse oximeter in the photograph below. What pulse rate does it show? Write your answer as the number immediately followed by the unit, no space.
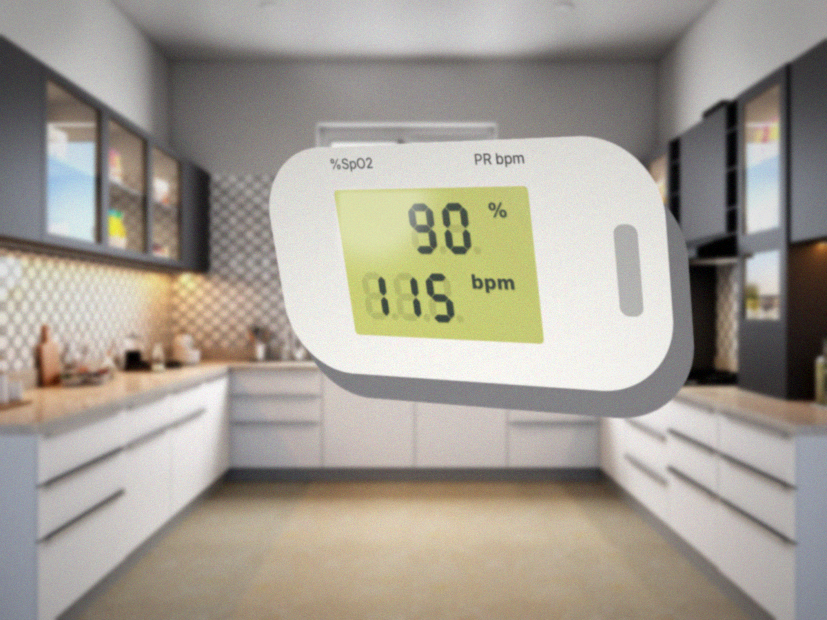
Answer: 115bpm
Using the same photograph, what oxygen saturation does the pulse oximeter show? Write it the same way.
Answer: 90%
